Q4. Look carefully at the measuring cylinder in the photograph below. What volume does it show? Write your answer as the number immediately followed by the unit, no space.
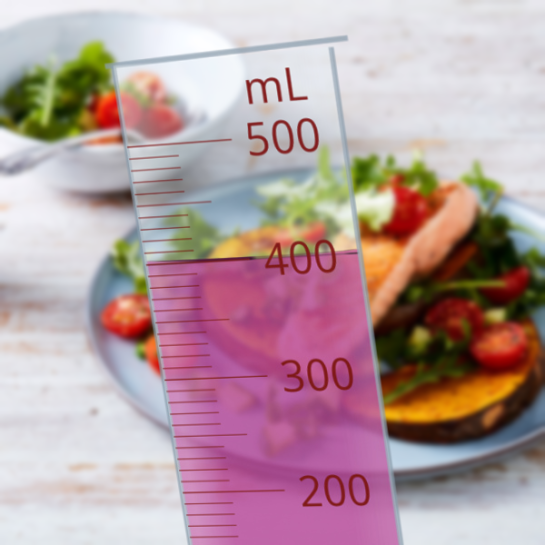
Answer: 400mL
